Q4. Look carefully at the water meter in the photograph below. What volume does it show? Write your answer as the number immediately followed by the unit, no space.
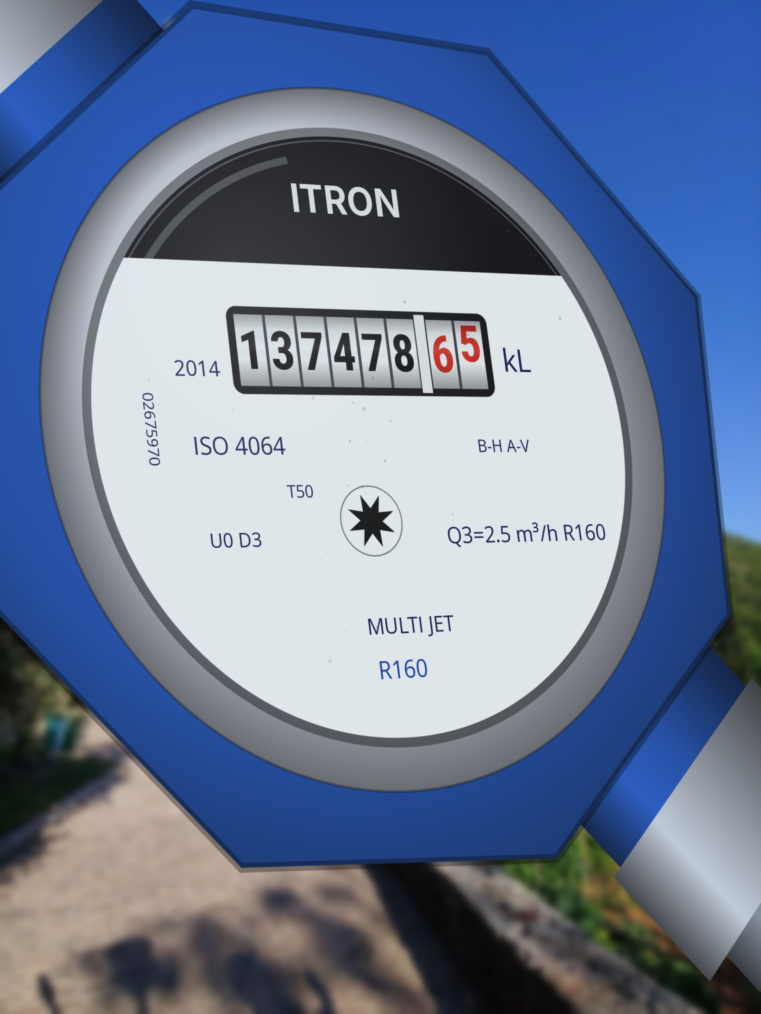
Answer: 137478.65kL
